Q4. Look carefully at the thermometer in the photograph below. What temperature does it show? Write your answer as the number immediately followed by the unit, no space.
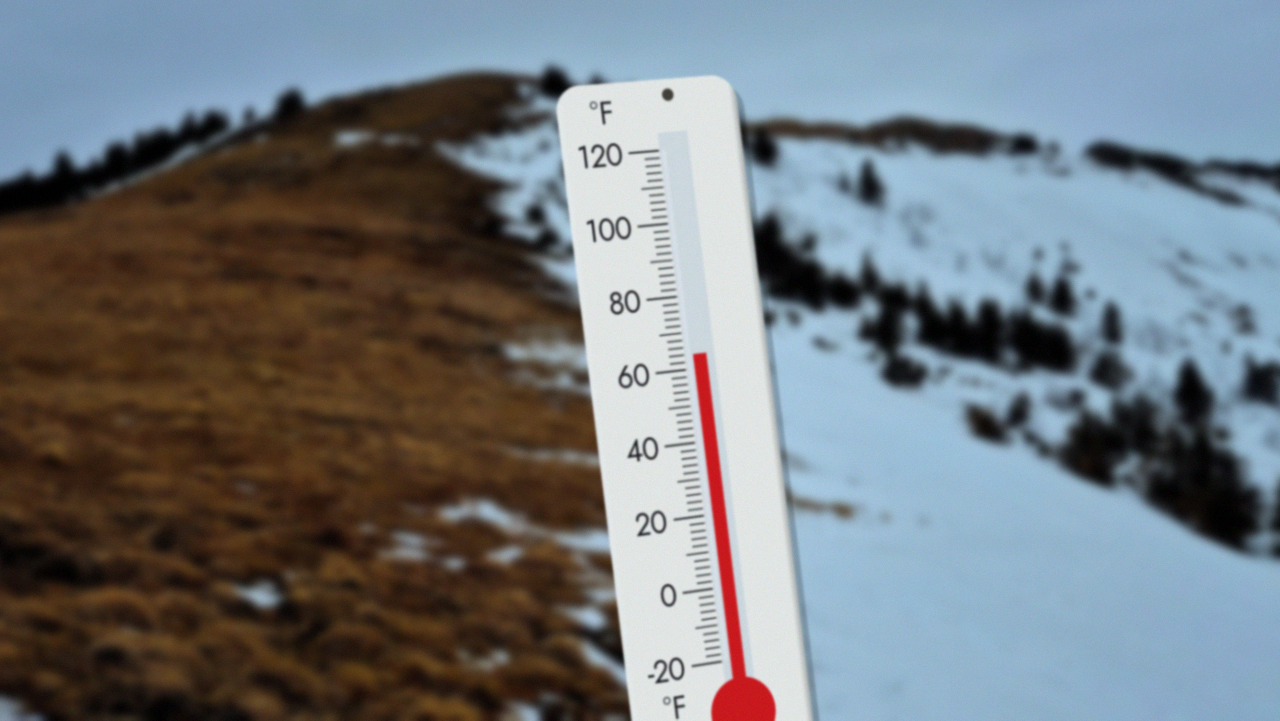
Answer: 64°F
